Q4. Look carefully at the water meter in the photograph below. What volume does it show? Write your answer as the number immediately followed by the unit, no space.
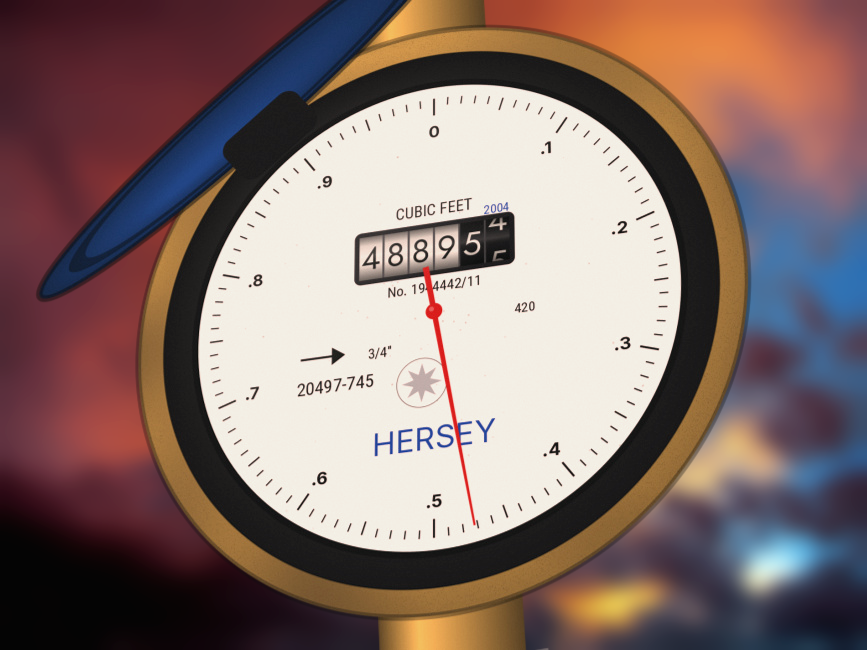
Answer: 488954.47ft³
